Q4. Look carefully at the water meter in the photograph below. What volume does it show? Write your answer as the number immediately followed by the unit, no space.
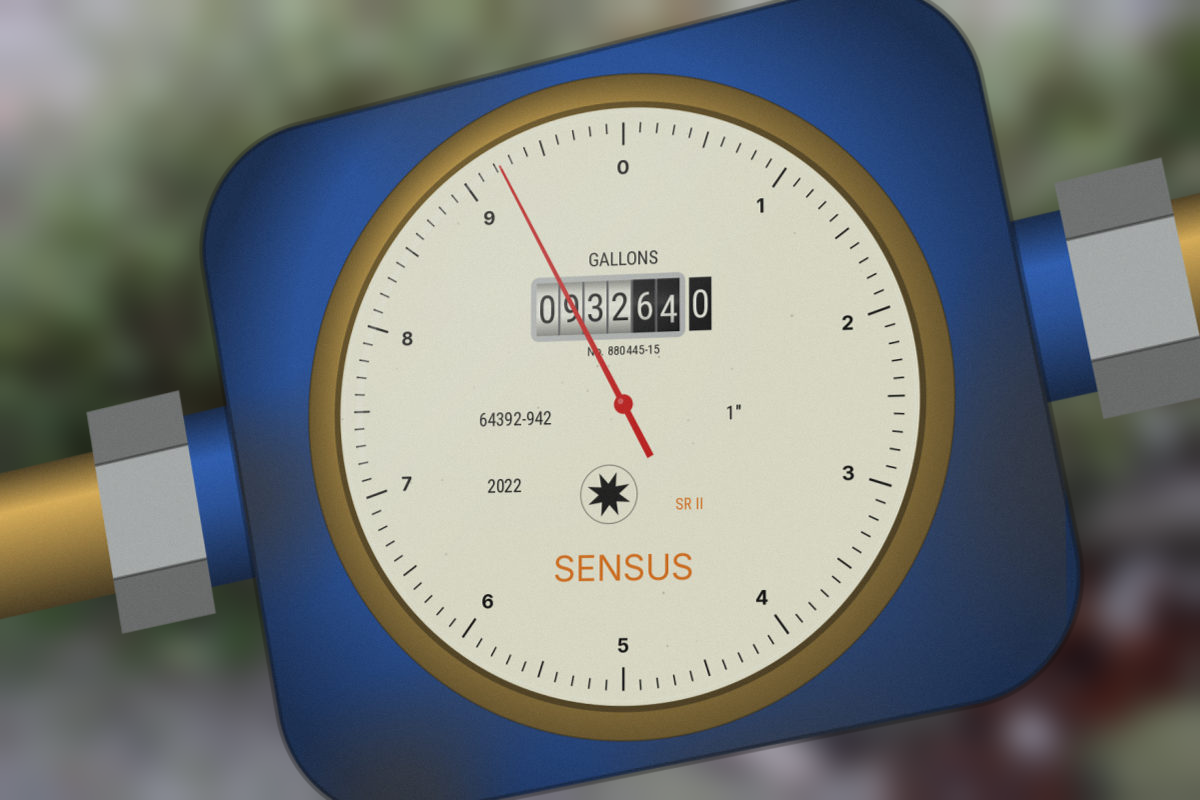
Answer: 932639.2gal
